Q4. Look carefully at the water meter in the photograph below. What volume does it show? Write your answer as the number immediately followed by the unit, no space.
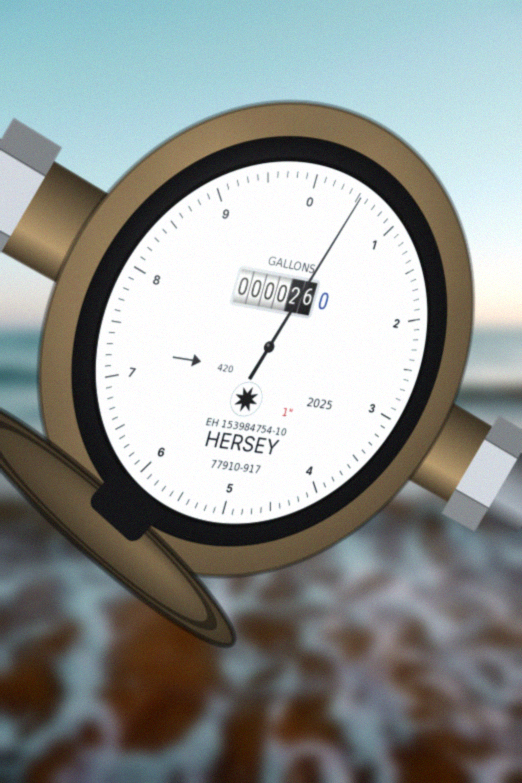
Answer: 260.5gal
